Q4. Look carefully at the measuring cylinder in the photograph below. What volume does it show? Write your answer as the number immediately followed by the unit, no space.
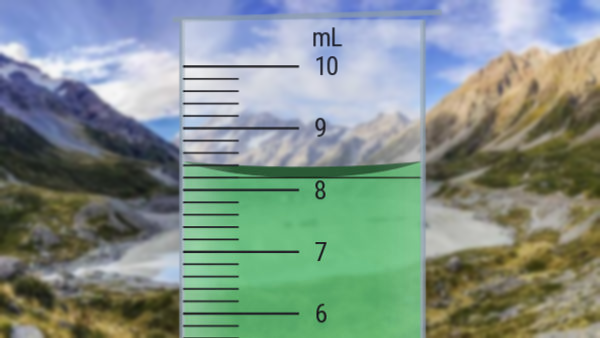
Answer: 8.2mL
